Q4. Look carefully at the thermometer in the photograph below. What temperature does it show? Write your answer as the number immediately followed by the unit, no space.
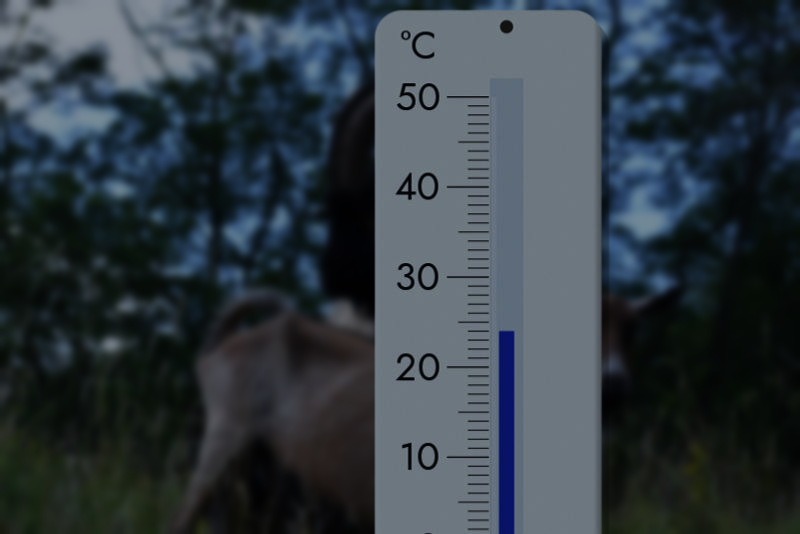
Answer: 24°C
